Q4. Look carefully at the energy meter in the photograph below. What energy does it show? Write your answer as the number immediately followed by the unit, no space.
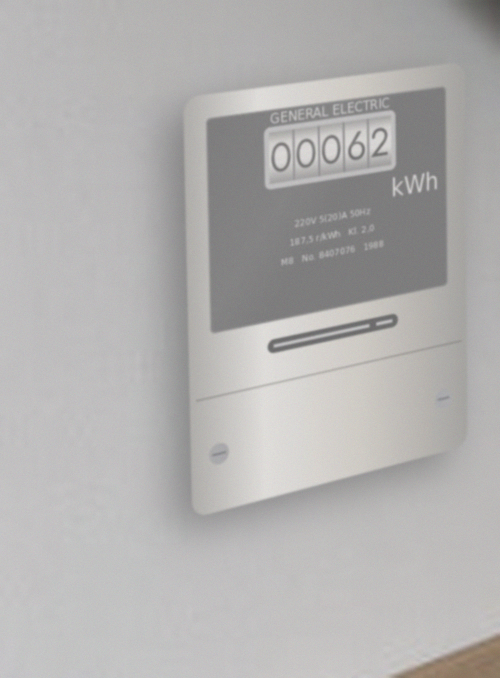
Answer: 62kWh
